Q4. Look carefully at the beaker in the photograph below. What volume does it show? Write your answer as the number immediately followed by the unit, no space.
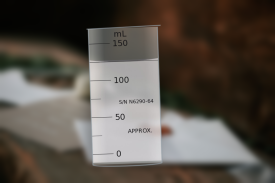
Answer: 125mL
